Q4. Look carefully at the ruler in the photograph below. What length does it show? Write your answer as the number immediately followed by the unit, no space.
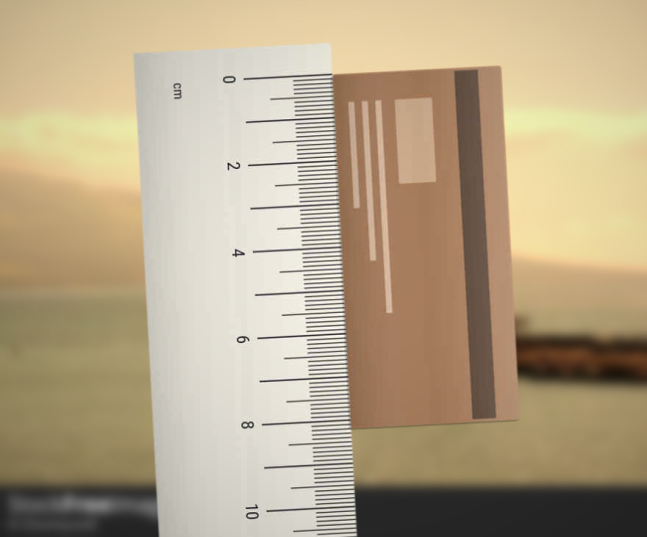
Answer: 8.2cm
